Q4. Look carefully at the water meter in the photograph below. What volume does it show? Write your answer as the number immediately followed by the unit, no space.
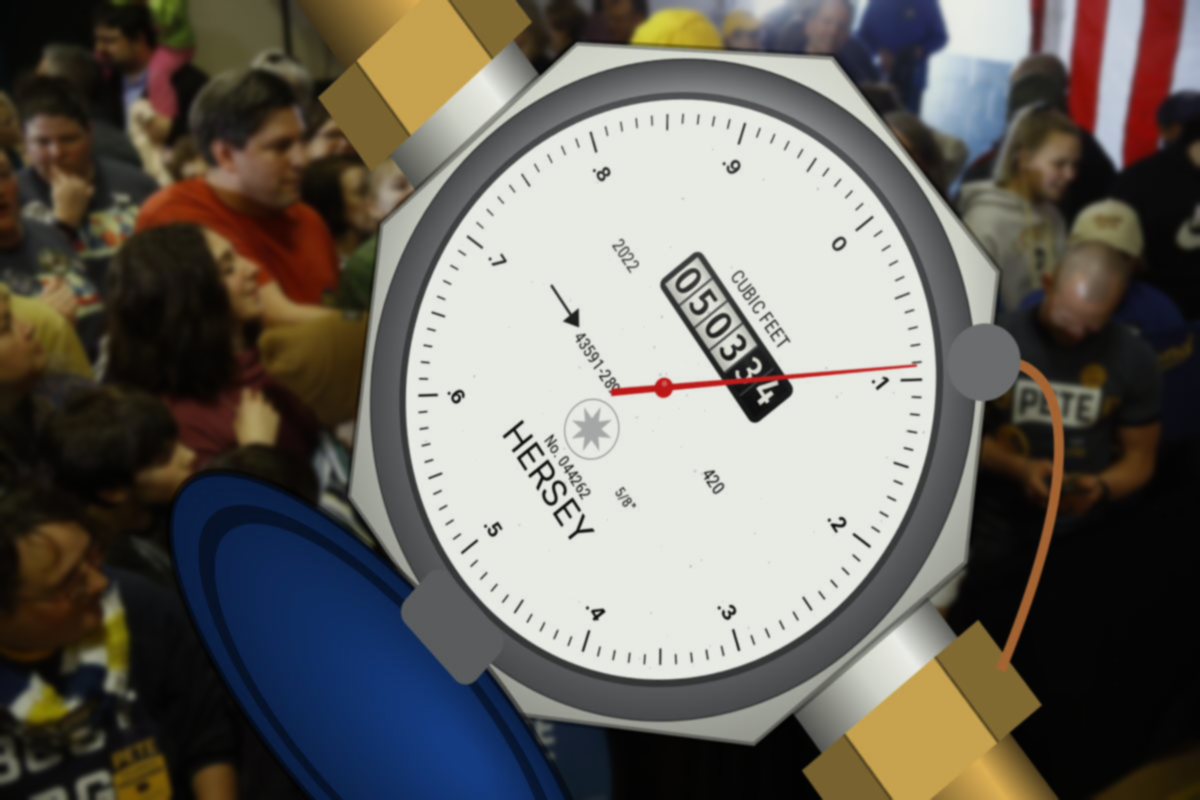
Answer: 50334.09ft³
